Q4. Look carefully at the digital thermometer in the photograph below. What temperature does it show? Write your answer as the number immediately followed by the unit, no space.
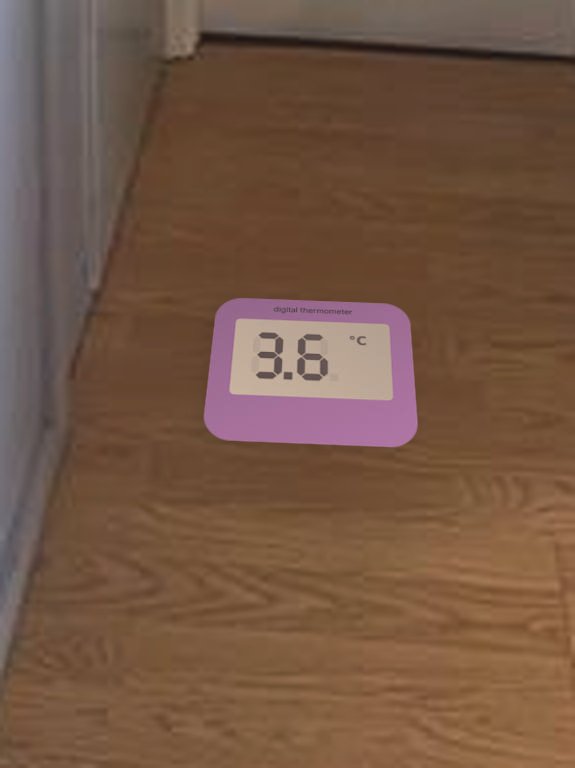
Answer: 3.6°C
